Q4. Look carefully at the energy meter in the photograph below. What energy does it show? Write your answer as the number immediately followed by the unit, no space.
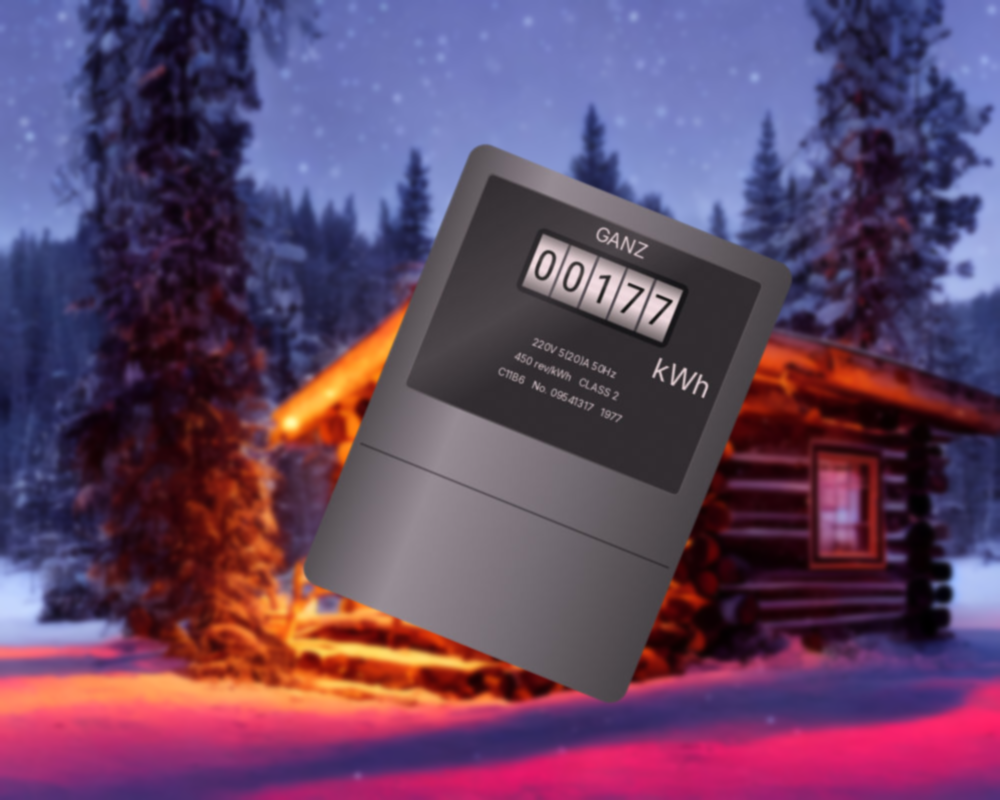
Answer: 177kWh
